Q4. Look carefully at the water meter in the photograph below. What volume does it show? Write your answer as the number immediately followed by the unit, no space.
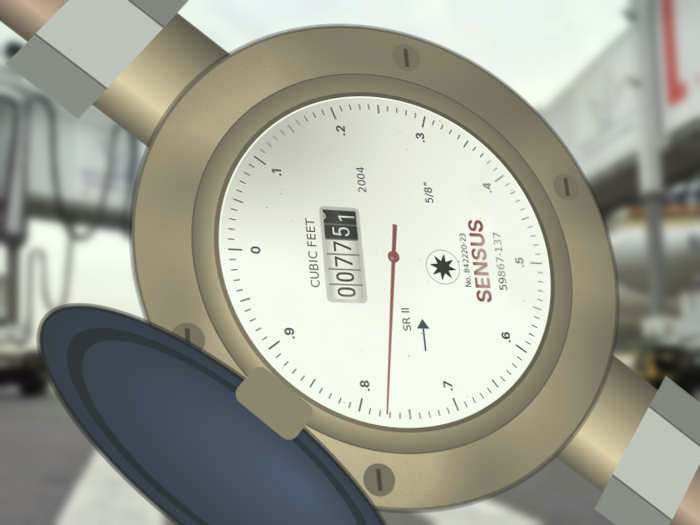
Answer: 7750.77ft³
